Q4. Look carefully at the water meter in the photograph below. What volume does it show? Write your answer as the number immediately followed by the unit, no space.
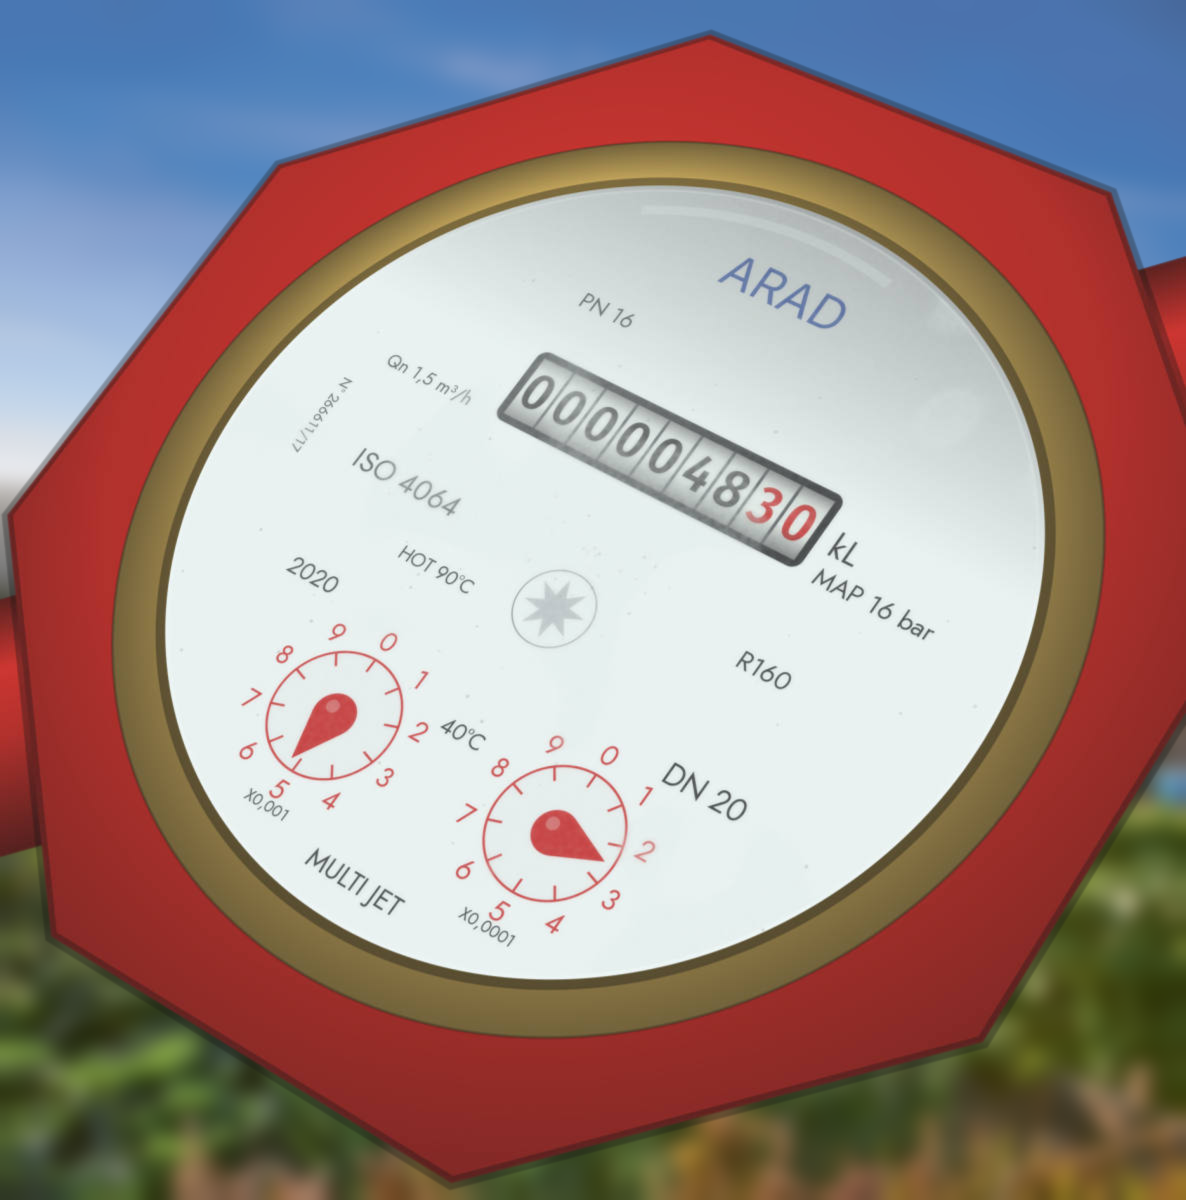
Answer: 48.3052kL
